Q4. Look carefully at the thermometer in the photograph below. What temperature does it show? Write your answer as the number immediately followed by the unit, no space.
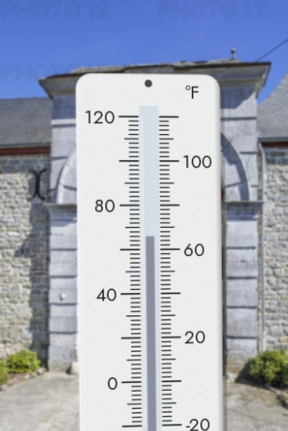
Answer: 66°F
